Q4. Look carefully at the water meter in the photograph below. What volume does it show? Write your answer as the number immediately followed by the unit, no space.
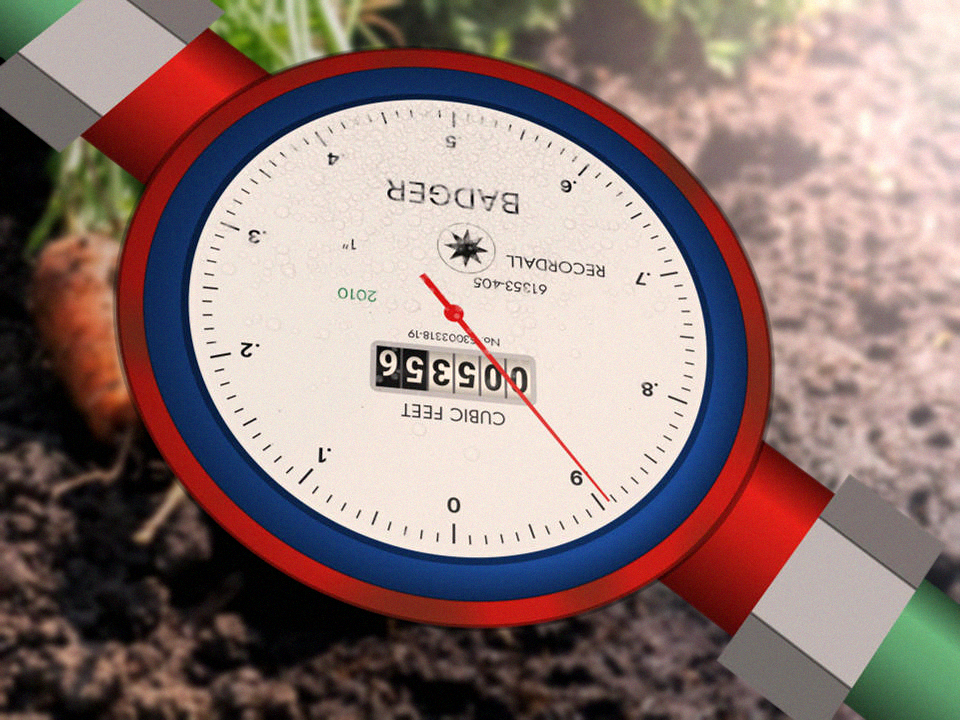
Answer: 5355.89ft³
